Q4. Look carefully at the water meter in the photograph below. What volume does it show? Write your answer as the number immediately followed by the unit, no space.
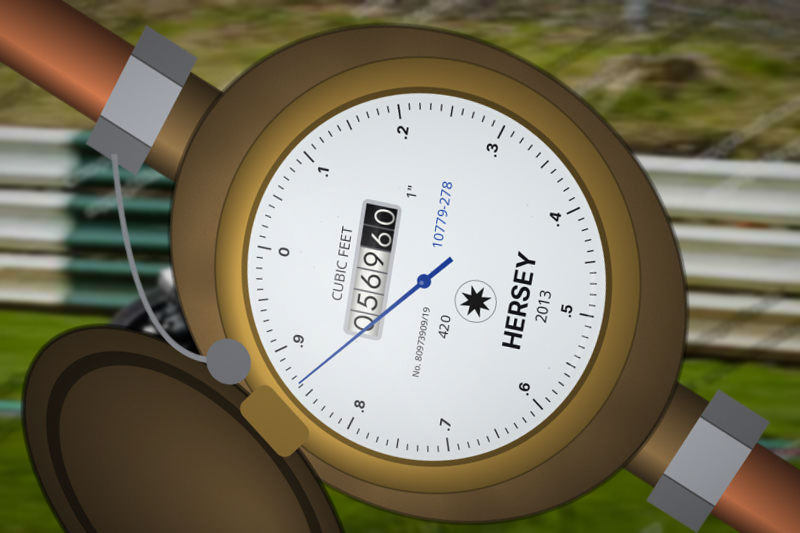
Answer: 56959.86ft³
